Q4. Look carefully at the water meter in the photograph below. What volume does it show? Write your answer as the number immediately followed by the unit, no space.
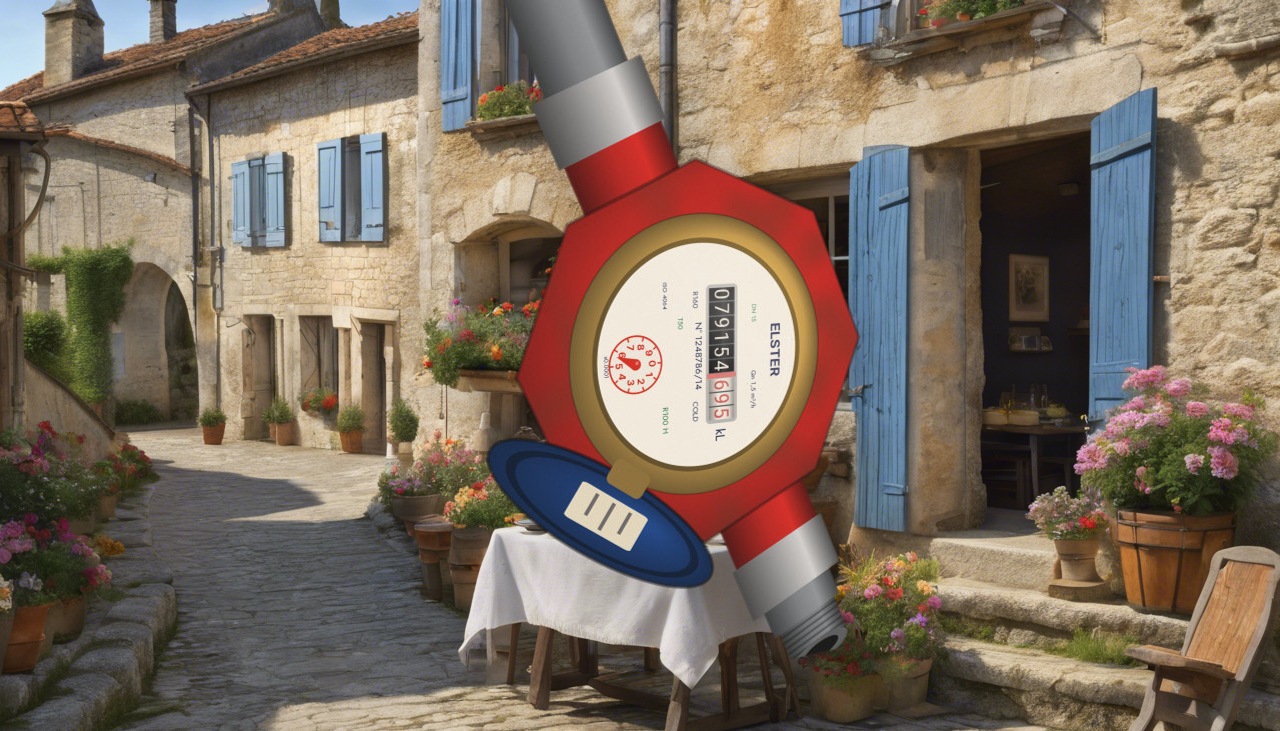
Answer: 79154.6955kL
